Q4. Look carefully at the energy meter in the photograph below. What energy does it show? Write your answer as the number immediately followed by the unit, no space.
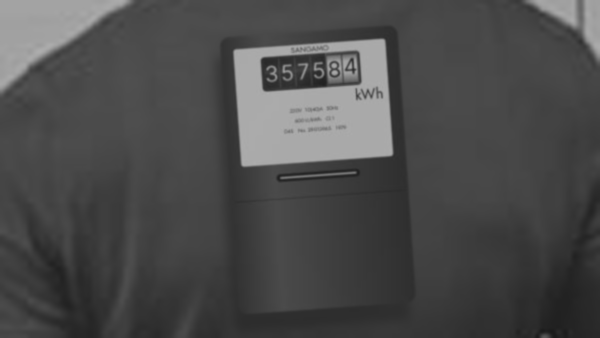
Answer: 3575.84kWh
